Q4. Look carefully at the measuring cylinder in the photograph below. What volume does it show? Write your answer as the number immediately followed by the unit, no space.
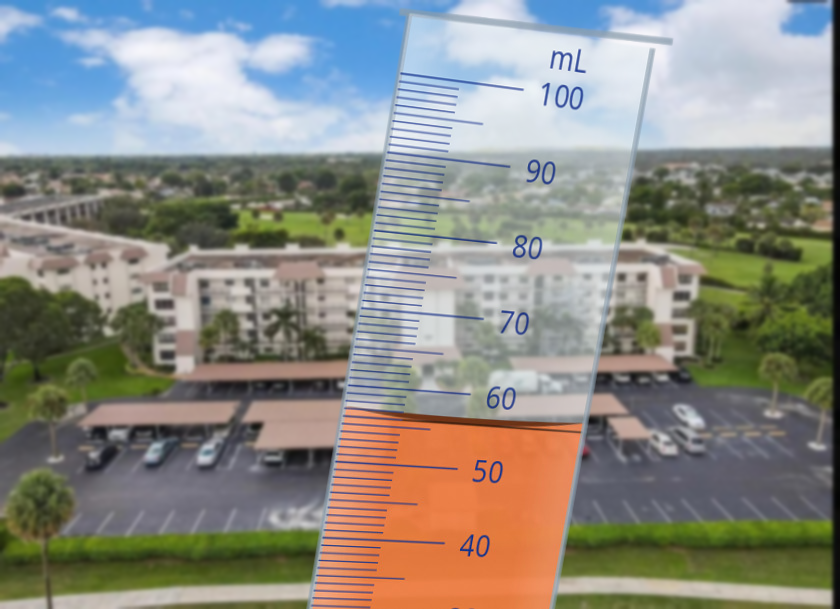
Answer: 56mL
